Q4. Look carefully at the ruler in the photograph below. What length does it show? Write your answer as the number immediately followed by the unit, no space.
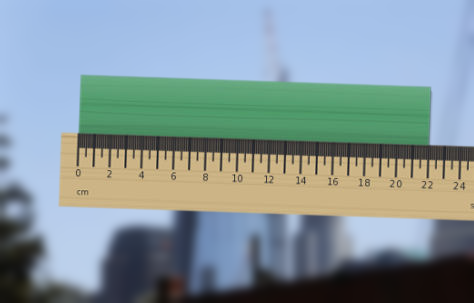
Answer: 22cm
